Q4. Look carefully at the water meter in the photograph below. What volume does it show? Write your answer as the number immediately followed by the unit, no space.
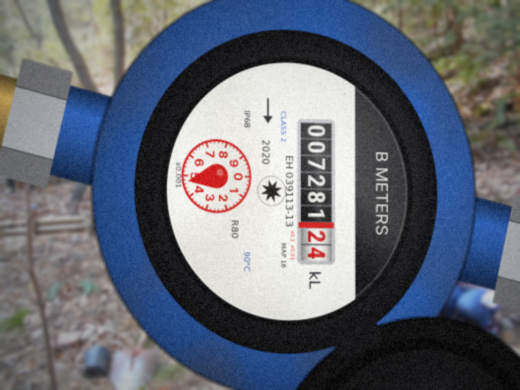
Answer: 7281.244kL
